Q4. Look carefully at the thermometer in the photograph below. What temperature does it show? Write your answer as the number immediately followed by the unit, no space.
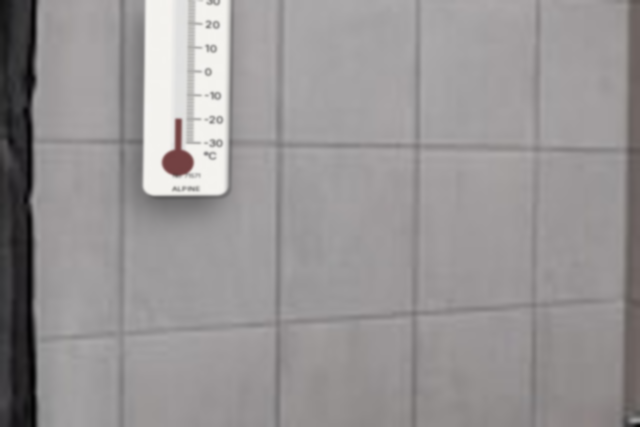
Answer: -20°C
